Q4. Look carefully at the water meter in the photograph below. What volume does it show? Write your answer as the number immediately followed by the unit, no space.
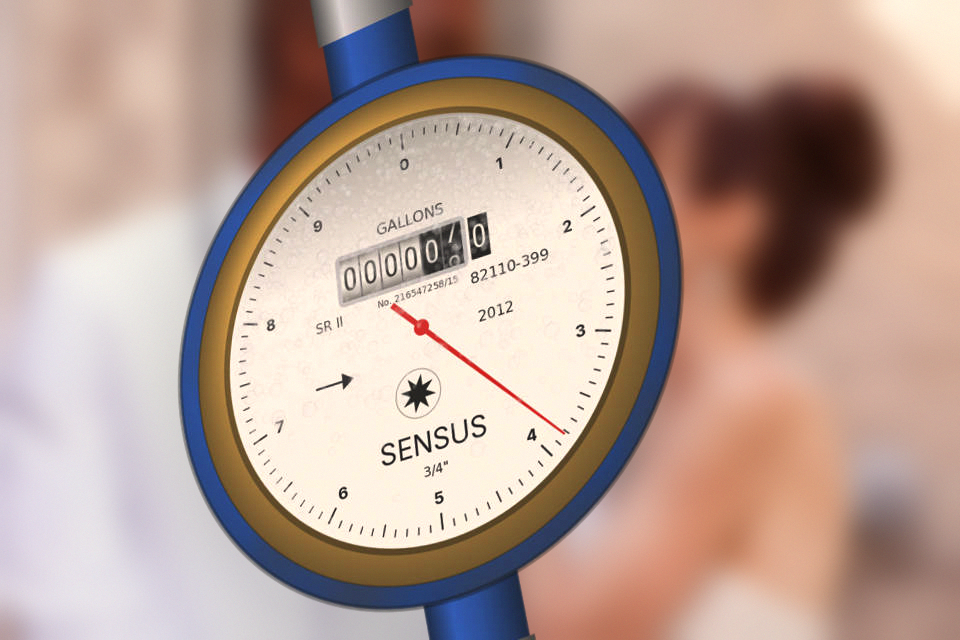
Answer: 73.8gal
